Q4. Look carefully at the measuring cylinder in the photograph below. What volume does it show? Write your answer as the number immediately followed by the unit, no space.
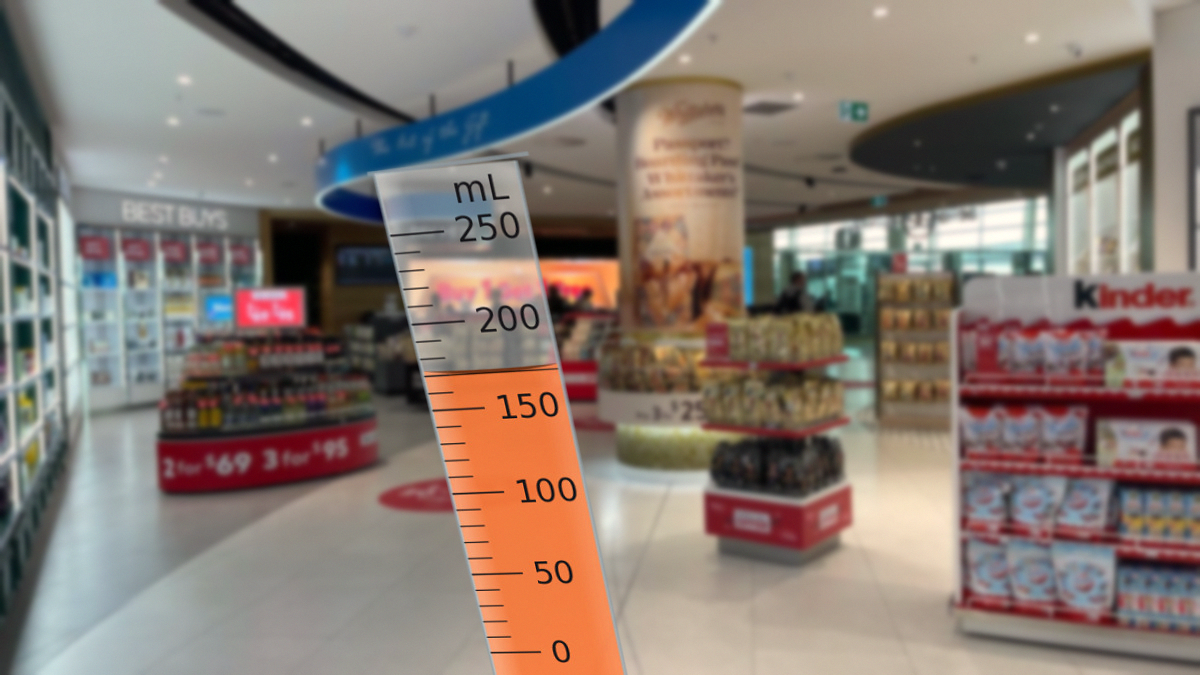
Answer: 170mL
